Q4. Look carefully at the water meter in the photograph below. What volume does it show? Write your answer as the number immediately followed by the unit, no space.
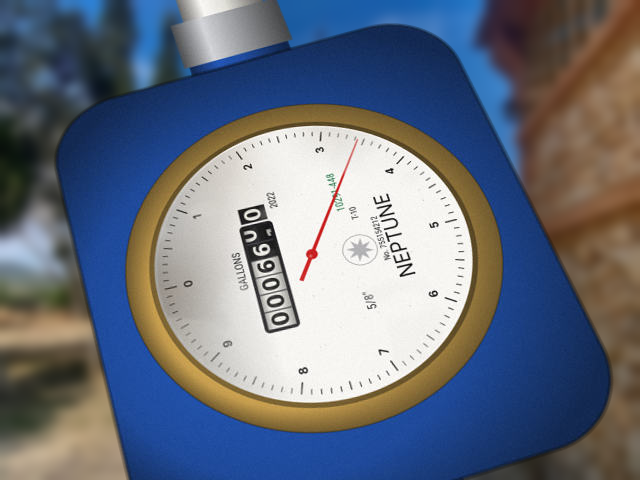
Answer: 6603.4gal
